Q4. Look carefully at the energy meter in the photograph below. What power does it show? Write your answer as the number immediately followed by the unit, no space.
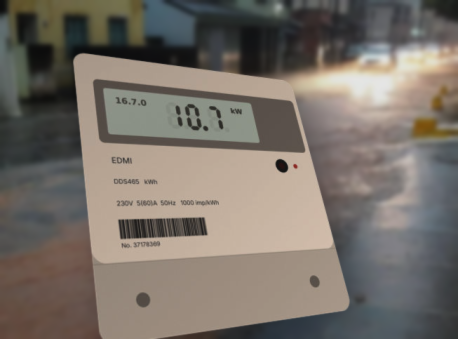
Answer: 10.7kW
